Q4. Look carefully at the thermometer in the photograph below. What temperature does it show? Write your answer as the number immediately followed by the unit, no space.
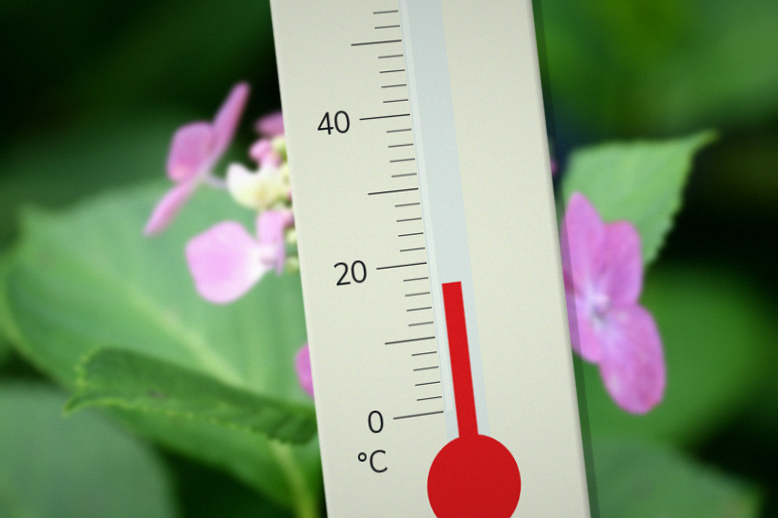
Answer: 17°C
